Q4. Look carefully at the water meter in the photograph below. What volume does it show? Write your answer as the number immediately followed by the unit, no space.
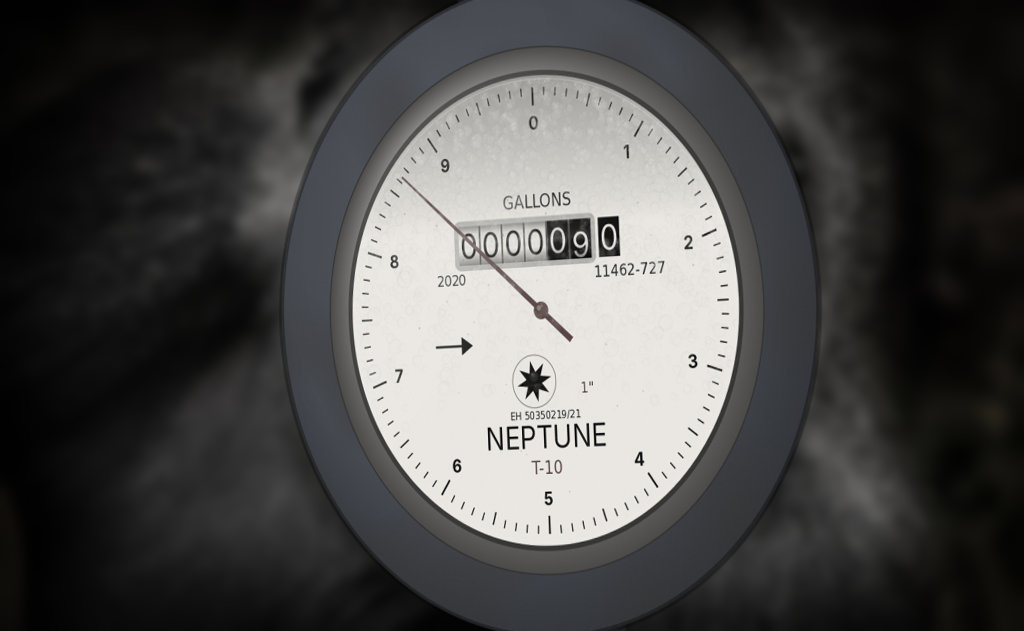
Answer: 88.6gal
